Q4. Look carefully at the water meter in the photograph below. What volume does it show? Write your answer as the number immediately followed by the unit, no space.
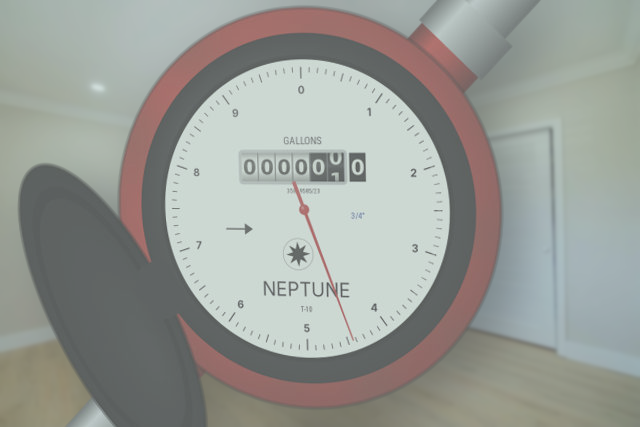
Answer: 4.4gal
